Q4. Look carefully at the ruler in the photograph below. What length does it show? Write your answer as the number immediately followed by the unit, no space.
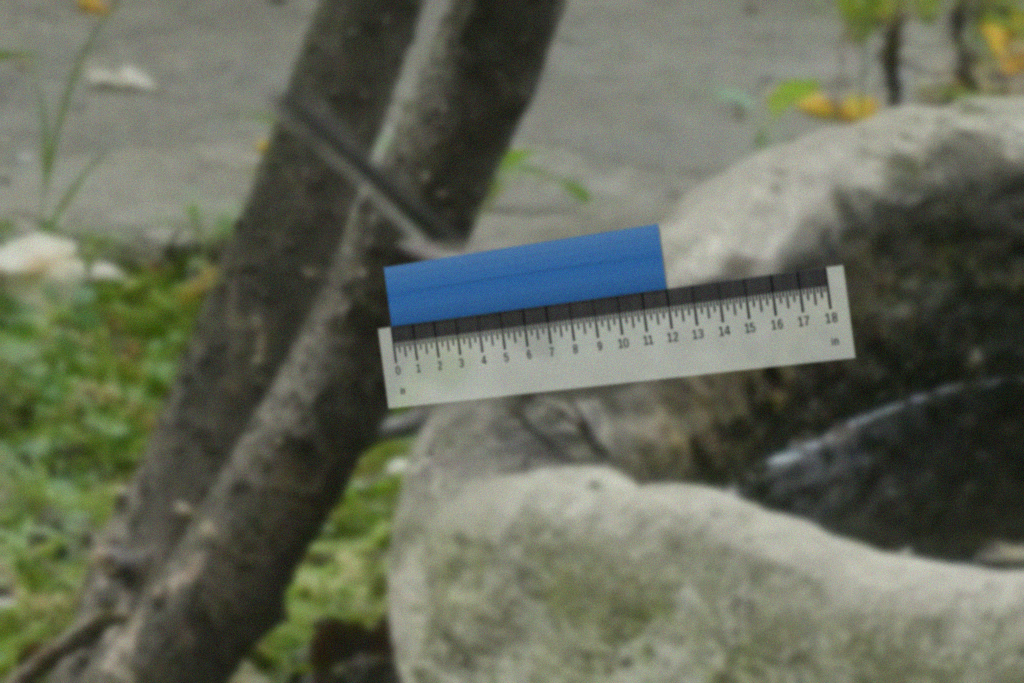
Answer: 12in
